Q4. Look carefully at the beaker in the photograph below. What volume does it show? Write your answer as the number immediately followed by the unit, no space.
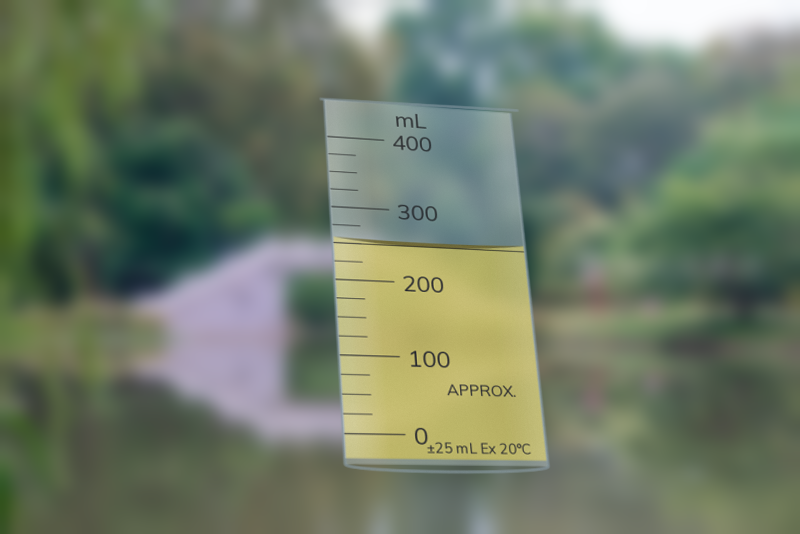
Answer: 250mL
